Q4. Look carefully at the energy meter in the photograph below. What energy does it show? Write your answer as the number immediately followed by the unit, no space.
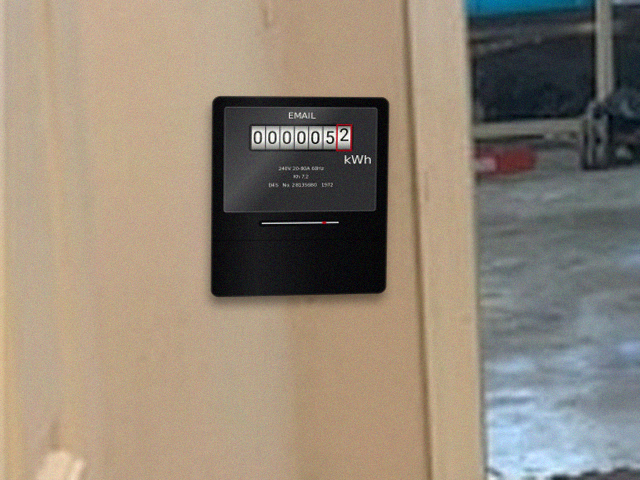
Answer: 5.2kWh
